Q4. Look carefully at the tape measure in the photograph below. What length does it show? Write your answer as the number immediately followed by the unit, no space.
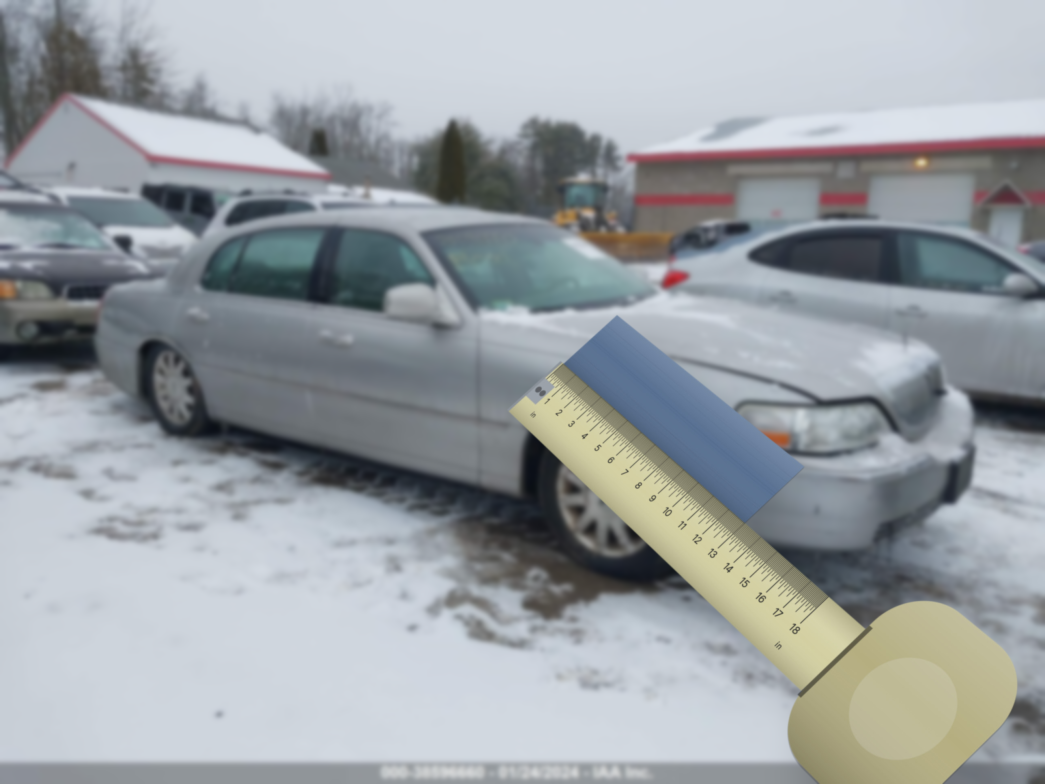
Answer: 13in
